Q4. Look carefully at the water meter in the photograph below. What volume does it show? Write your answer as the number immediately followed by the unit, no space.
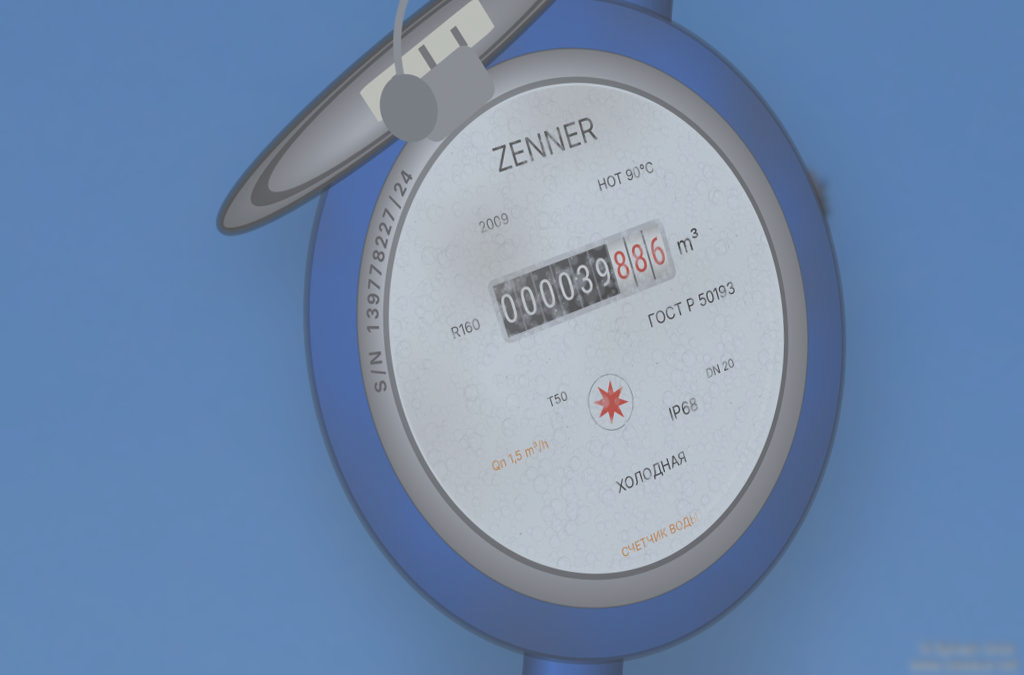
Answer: 39.886m³
